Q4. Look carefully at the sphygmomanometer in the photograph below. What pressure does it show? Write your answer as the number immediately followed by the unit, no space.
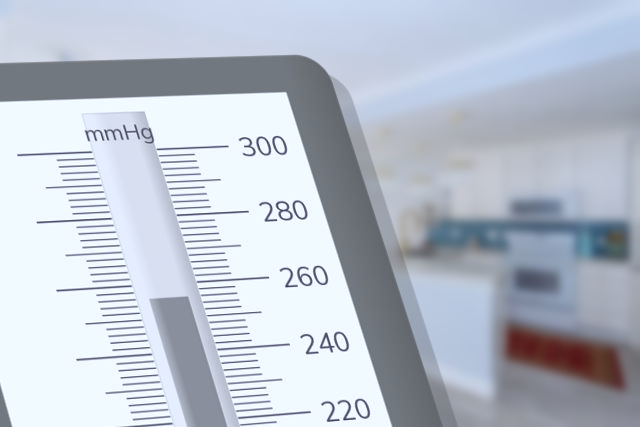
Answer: 256mmHg
